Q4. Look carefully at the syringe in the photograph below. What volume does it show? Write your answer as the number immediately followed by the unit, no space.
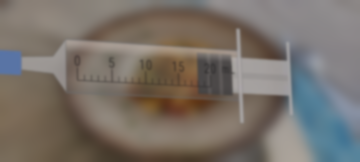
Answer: 18mL
